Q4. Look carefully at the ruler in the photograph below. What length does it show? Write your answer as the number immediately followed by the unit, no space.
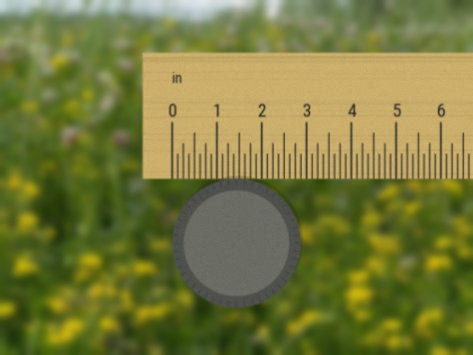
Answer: 2.875in
